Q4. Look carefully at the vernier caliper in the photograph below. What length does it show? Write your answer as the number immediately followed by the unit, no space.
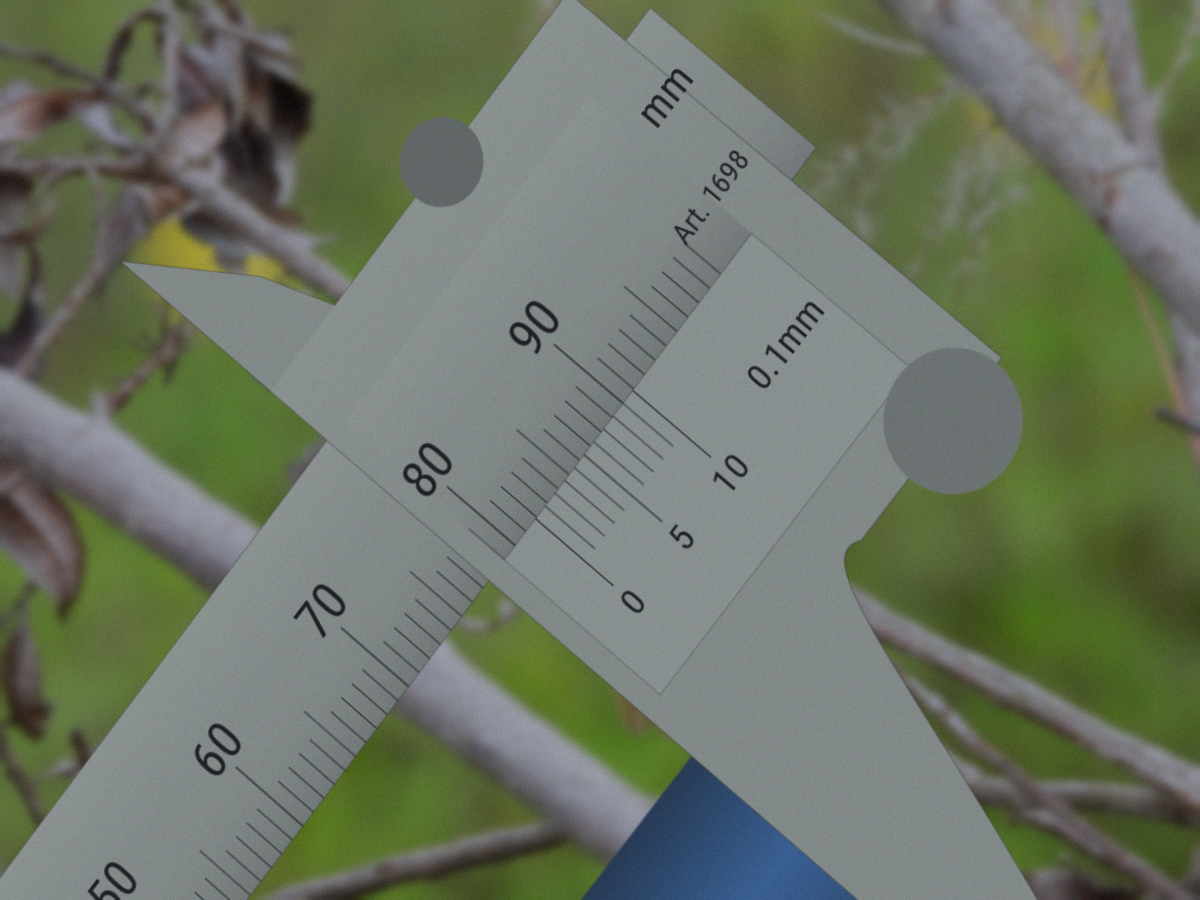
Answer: 81.9mm
